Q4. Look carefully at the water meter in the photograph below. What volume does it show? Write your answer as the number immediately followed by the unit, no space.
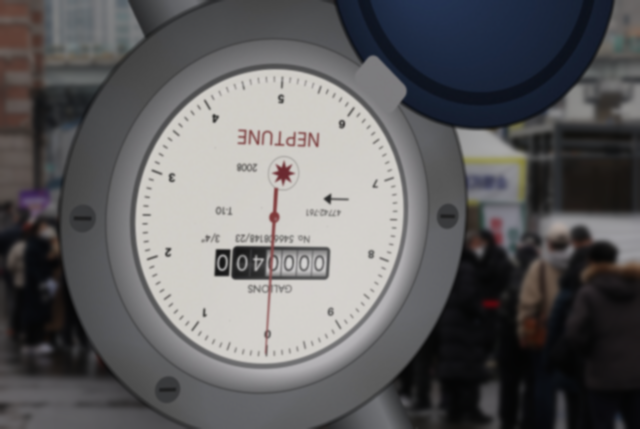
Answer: 400.0gal
